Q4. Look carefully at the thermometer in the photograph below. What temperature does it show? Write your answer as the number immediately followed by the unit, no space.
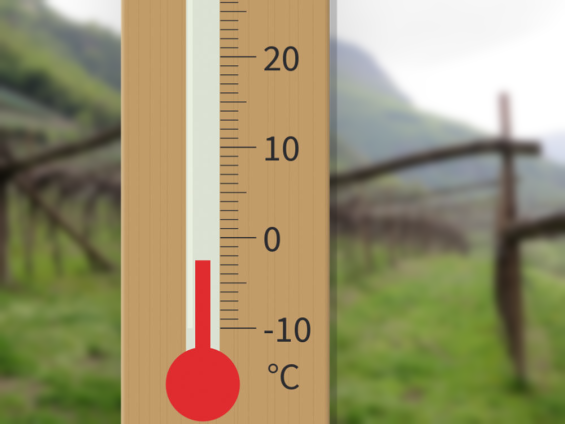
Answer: -2.5°C
